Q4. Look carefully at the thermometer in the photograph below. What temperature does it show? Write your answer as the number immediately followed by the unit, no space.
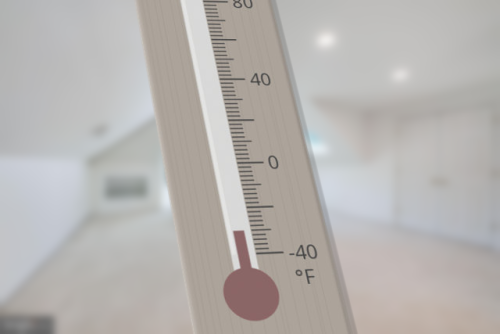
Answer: -30°F
